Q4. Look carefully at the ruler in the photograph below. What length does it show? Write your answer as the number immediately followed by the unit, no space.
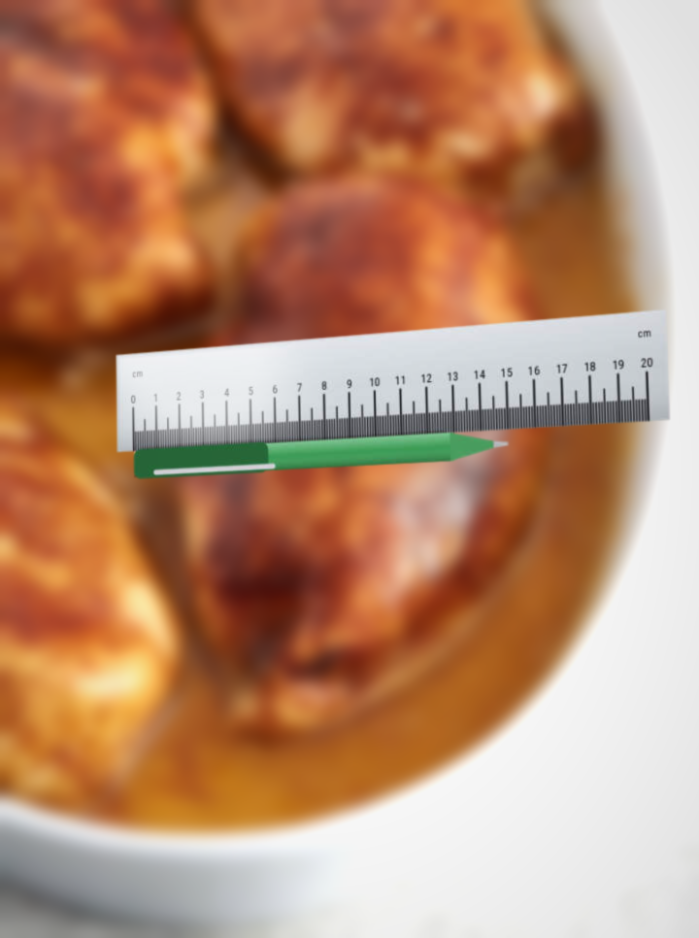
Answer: 15cm
